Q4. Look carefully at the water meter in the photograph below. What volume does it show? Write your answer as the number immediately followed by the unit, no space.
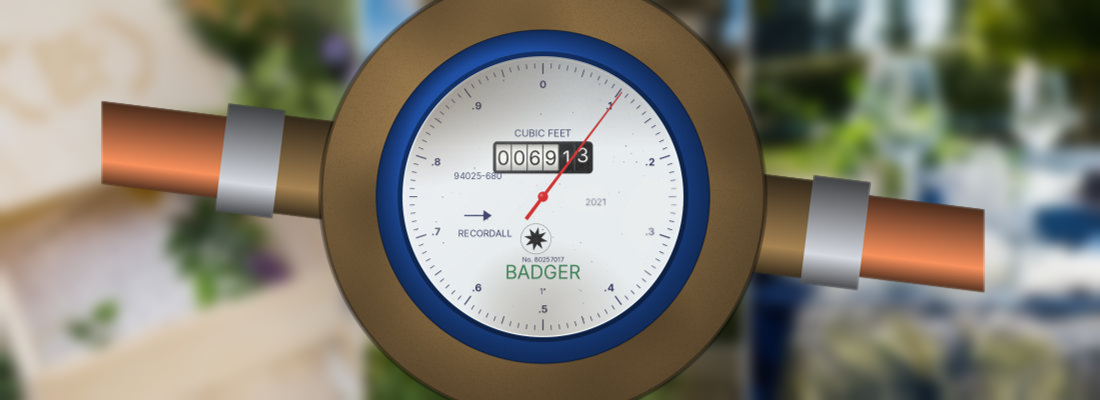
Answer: 6913.10ft³
